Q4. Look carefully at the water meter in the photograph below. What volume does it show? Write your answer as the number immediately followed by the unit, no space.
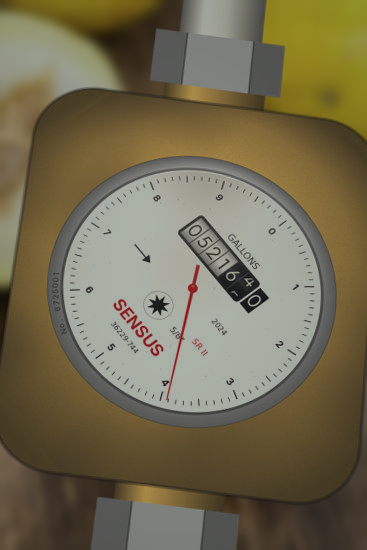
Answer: 521643.9gal
